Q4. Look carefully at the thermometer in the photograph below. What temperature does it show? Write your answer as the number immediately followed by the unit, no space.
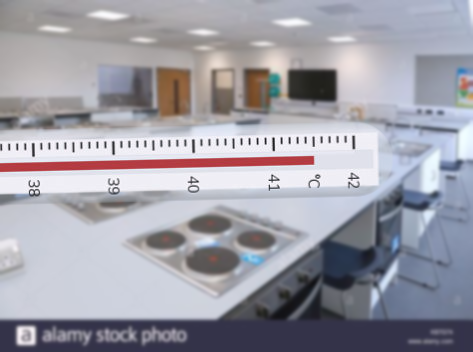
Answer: 41.5°C
